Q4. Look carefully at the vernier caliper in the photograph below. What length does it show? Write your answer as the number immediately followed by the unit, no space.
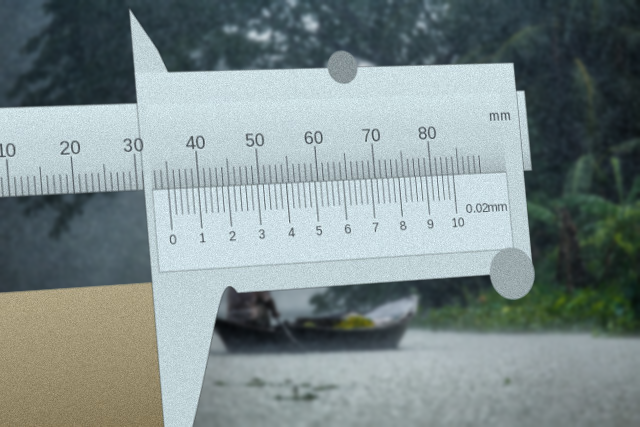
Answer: 35.0mm
